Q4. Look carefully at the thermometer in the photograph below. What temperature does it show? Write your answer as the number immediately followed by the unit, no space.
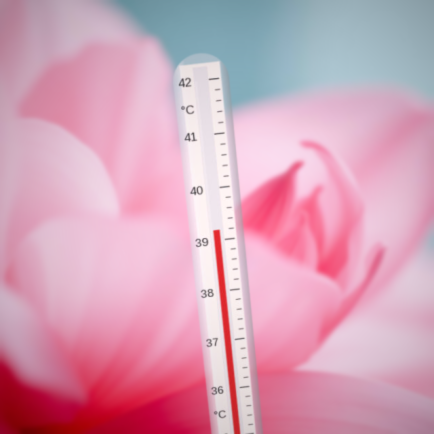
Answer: 39.2°C
